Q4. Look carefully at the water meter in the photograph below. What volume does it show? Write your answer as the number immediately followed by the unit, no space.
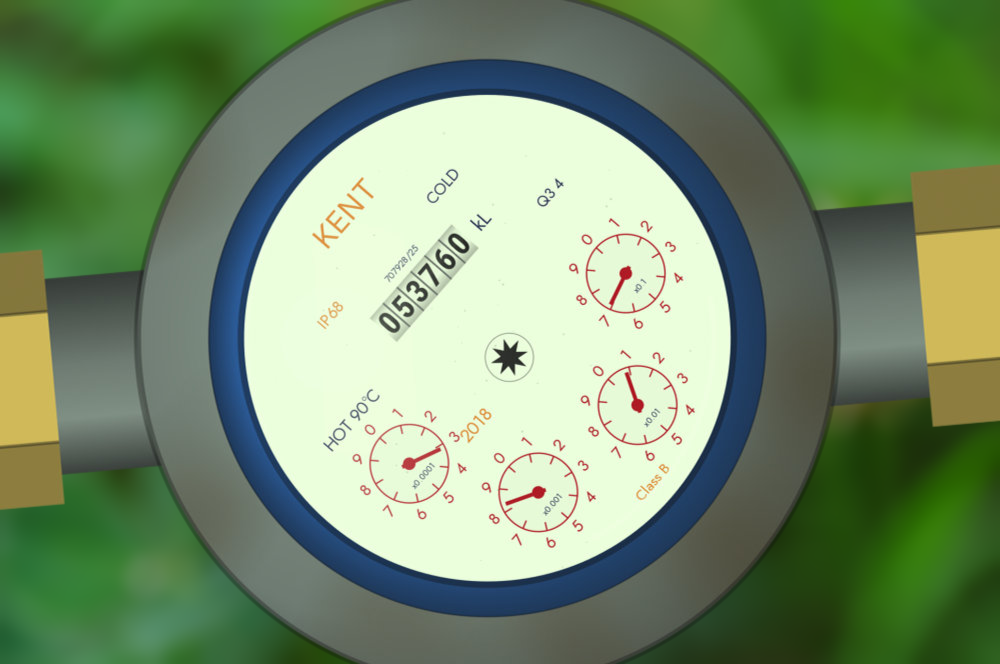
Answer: 53760.7083kL
